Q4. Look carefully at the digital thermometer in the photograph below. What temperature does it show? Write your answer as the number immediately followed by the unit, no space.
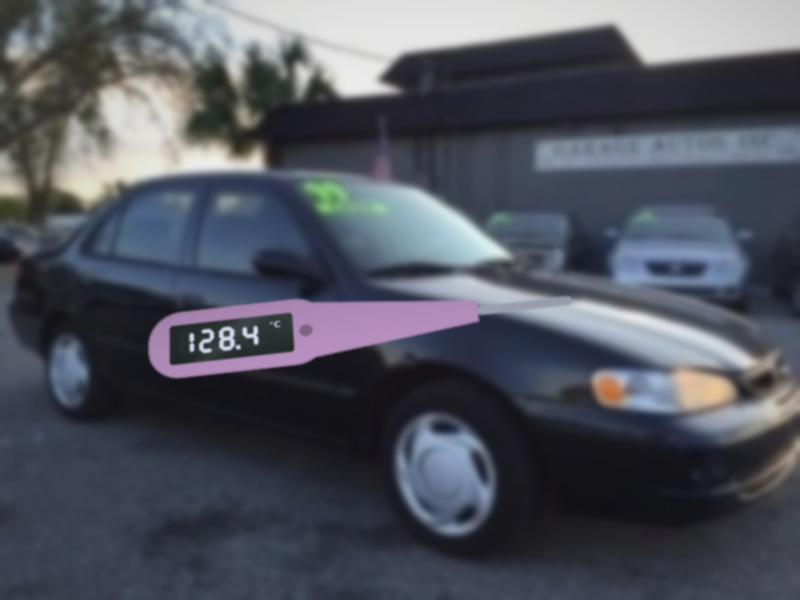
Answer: 128.4°C
